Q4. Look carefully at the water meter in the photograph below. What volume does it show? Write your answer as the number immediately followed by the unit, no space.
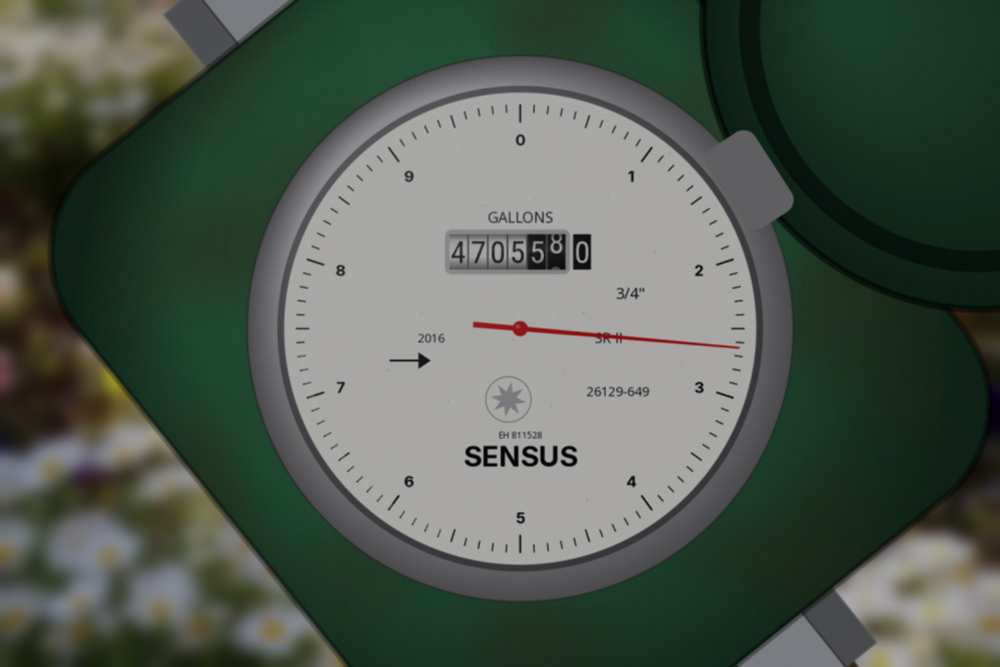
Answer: 4705582.6gal
